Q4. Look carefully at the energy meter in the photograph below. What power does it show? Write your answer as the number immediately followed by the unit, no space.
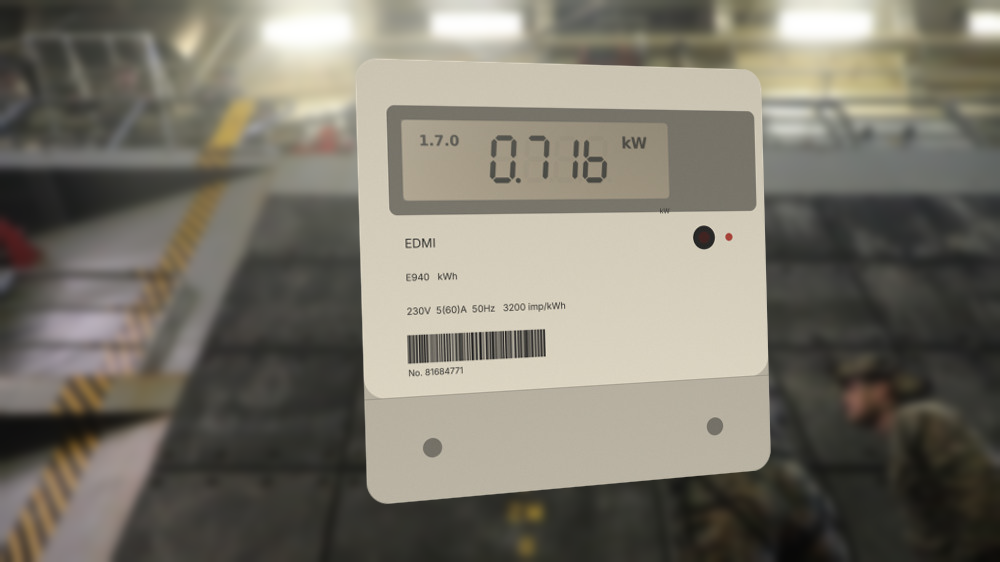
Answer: 0.716kW
